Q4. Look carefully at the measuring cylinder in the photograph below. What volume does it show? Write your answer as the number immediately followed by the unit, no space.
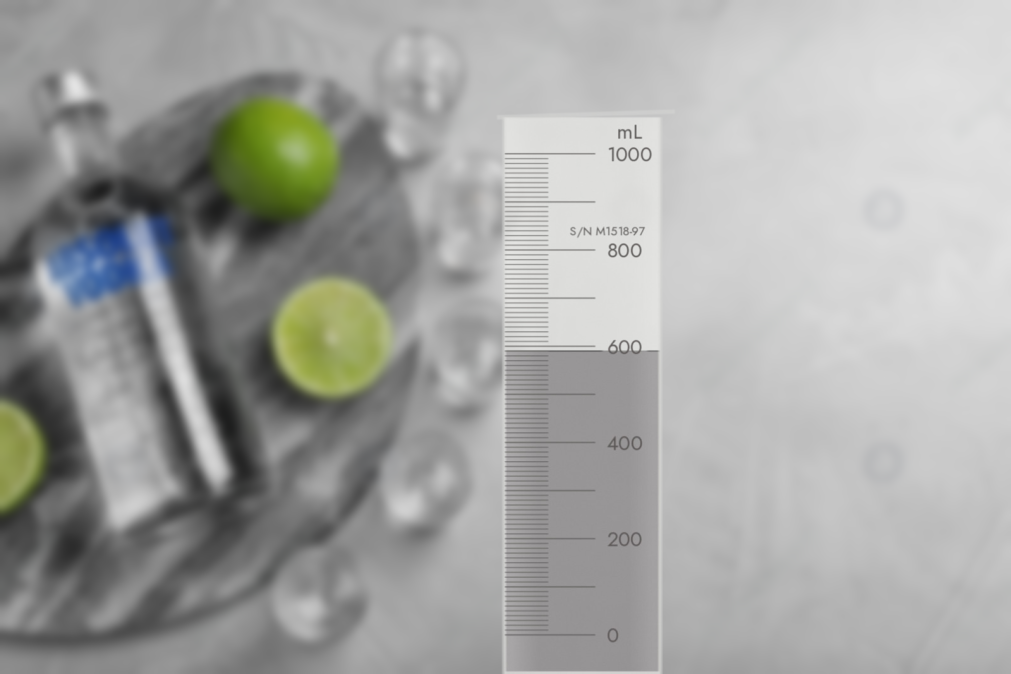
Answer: 590mL
